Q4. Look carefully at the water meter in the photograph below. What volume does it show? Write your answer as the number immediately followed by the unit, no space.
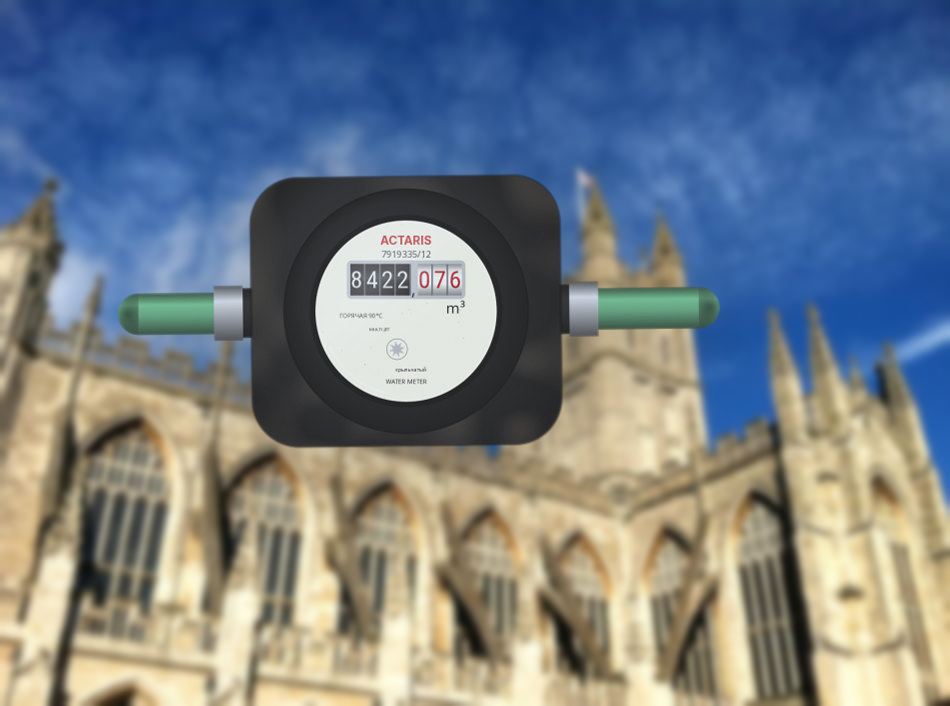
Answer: 8422.076m³
